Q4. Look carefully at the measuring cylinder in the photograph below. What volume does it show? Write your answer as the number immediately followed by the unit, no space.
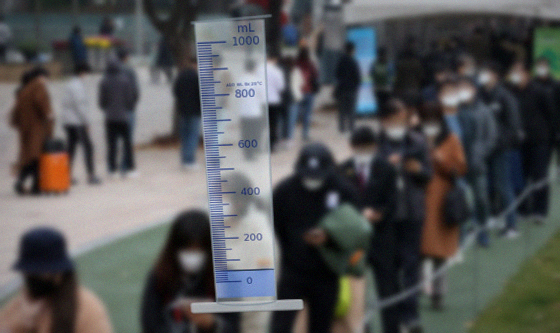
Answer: 50mL
